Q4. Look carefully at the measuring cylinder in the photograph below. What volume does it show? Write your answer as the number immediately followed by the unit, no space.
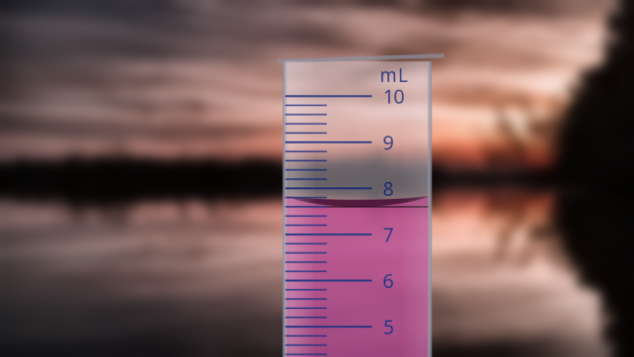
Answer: 7.6mL
